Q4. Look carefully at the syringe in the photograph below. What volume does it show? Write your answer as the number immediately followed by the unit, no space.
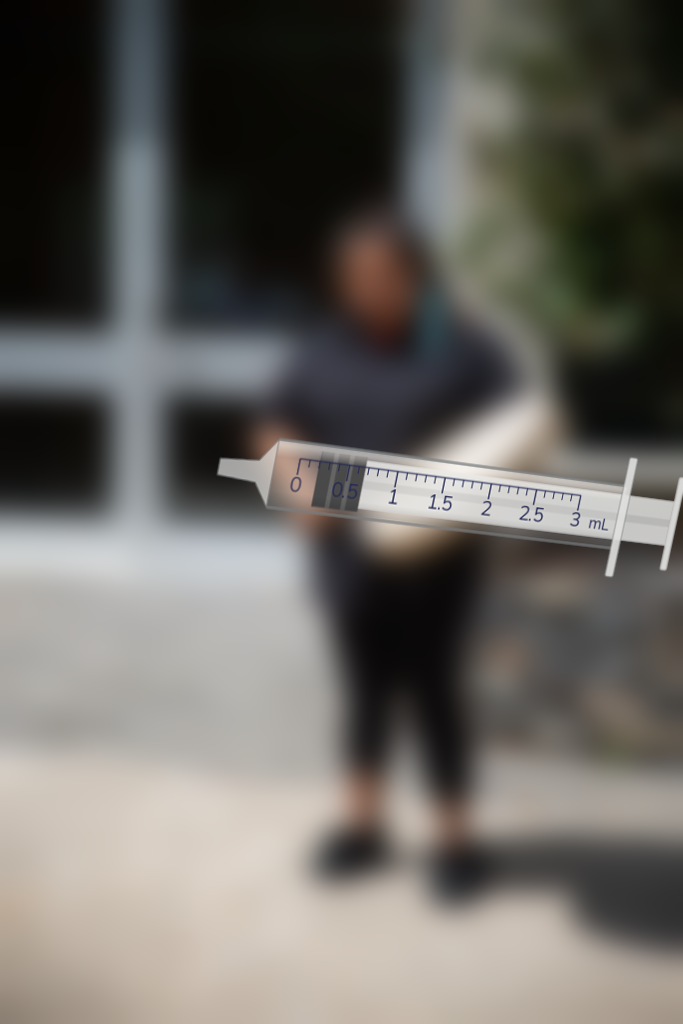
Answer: 0.2mL
